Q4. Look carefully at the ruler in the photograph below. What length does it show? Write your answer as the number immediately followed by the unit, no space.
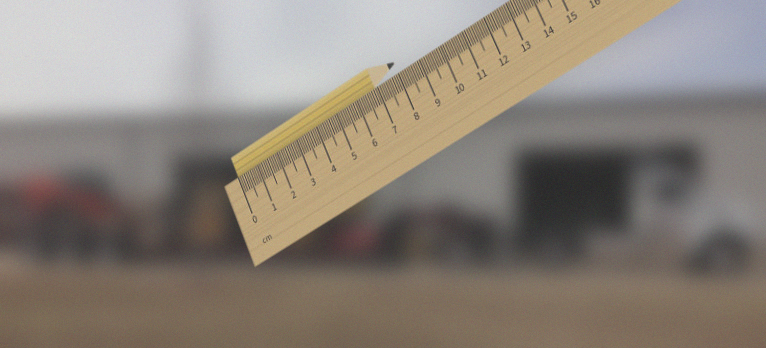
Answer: 8cm
